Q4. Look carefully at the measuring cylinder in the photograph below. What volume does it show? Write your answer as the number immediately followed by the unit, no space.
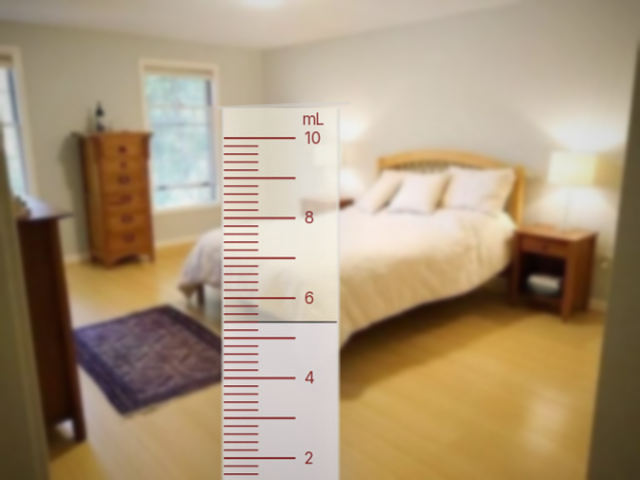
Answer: 5.4mL
